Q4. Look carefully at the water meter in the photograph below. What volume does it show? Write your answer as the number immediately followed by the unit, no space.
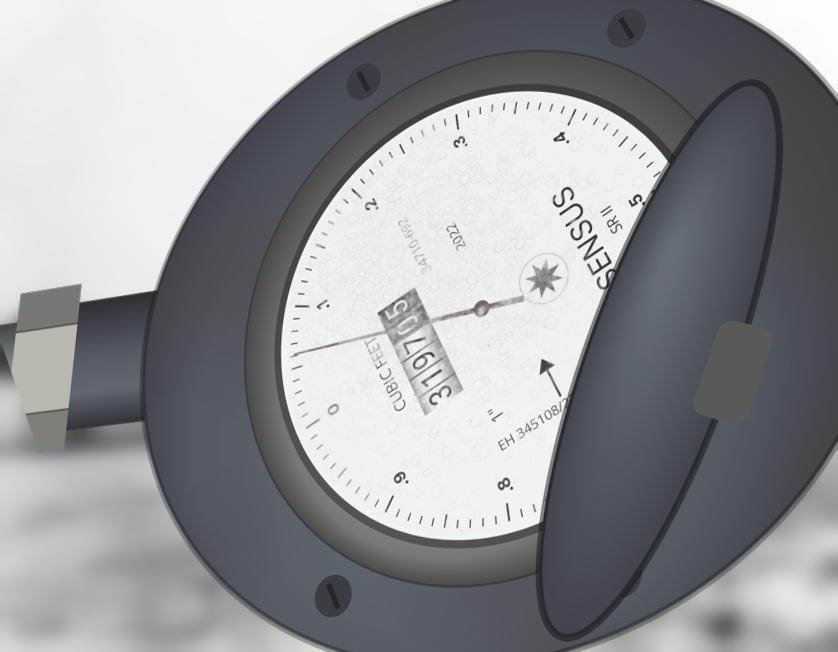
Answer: 319705.06ft³
